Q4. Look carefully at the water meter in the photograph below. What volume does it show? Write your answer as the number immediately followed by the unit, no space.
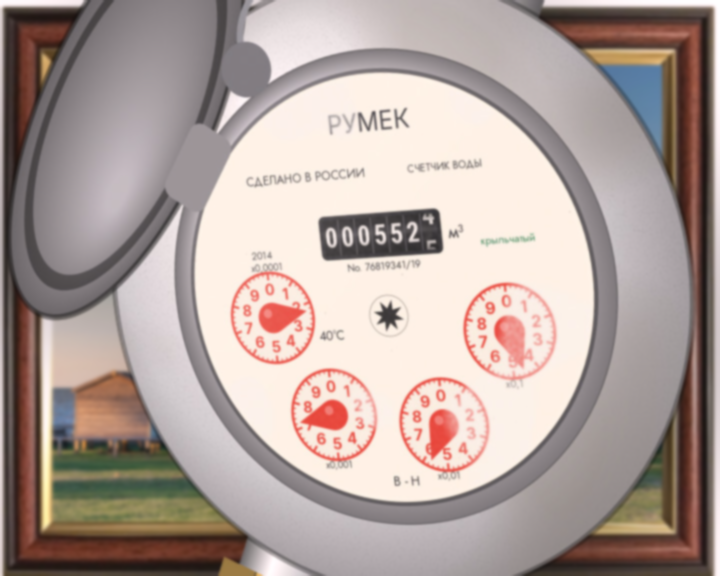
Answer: 5524.4572m³
